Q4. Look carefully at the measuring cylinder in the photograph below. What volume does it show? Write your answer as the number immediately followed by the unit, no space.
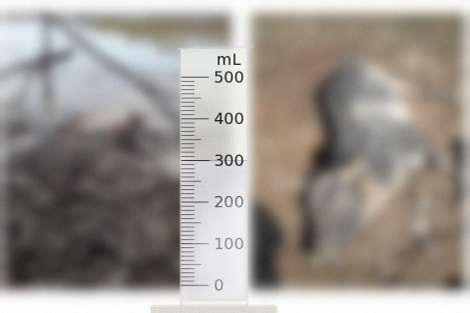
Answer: 300mL
